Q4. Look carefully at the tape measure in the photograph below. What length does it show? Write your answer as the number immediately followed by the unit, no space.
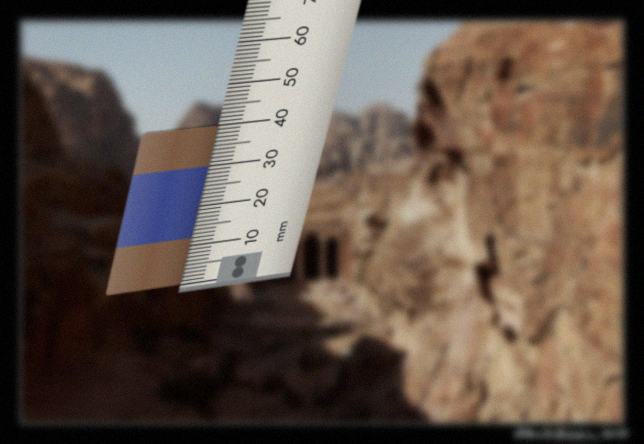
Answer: 40mm
